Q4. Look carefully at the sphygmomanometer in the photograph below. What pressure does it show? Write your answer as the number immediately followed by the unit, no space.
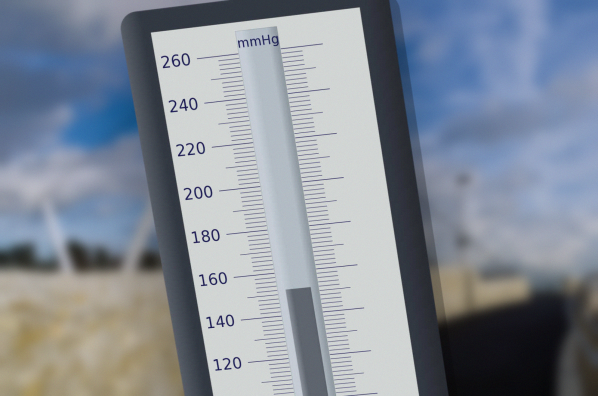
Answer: 152mmHg
